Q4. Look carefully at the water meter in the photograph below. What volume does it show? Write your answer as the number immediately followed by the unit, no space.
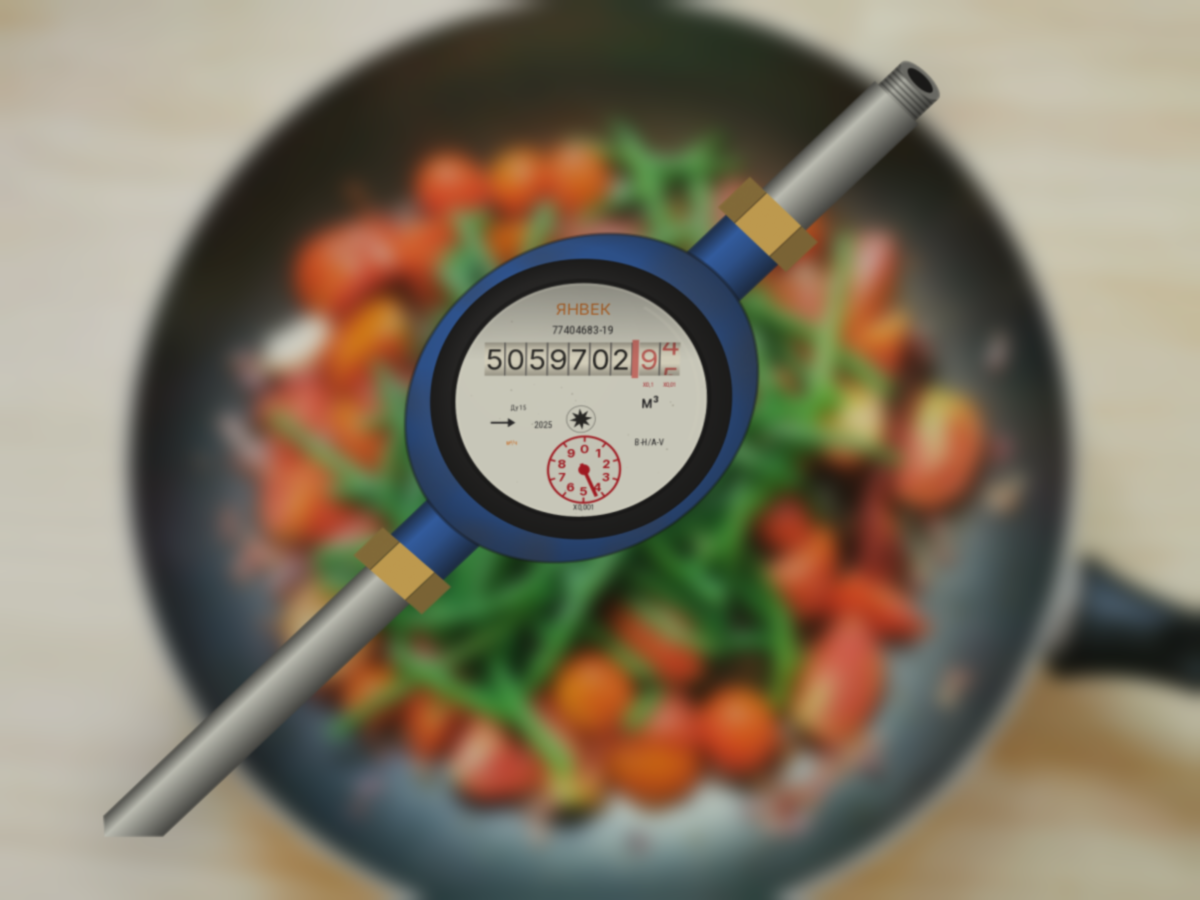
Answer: 5059702.944m³
